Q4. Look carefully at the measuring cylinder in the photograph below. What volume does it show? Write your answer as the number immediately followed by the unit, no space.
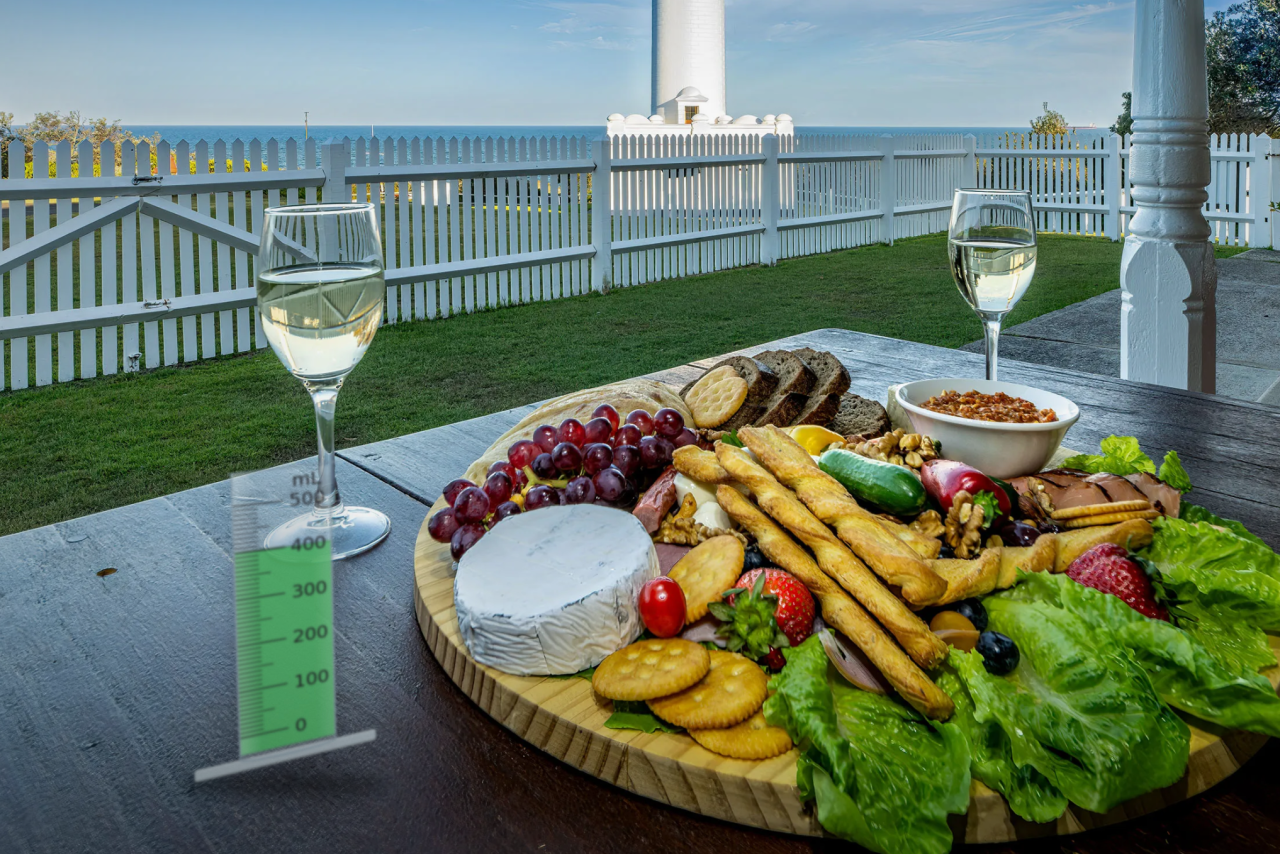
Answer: 400mL
